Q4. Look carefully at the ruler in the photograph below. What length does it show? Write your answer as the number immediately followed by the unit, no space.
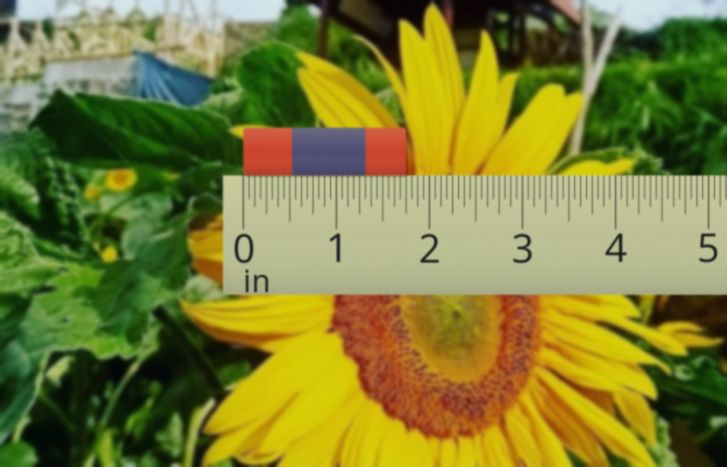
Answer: 1.75in
